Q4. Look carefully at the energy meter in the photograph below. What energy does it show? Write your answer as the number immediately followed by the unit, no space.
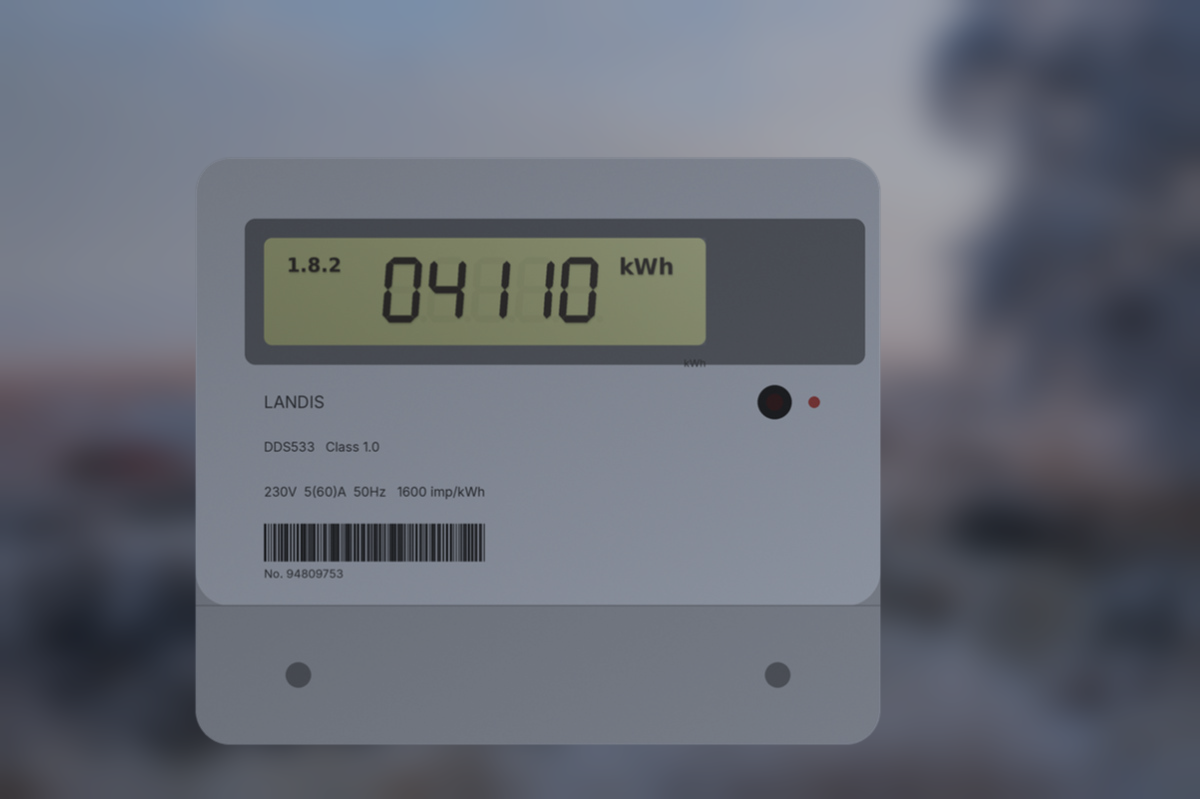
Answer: 4110kWh
